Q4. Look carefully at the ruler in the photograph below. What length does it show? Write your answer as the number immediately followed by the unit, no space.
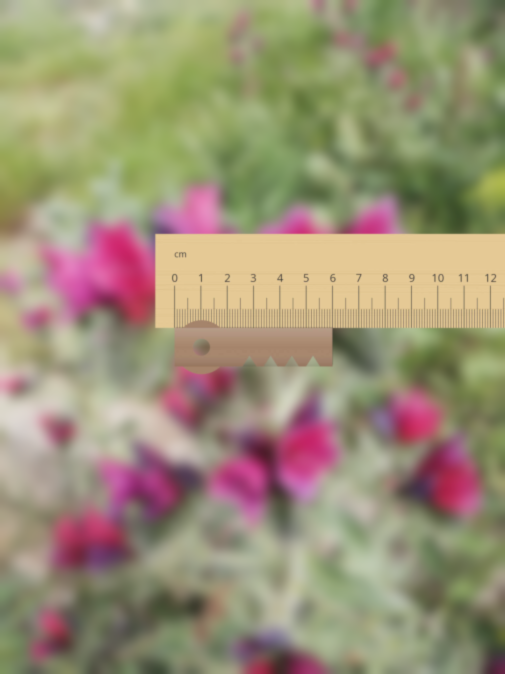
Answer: 6cm
